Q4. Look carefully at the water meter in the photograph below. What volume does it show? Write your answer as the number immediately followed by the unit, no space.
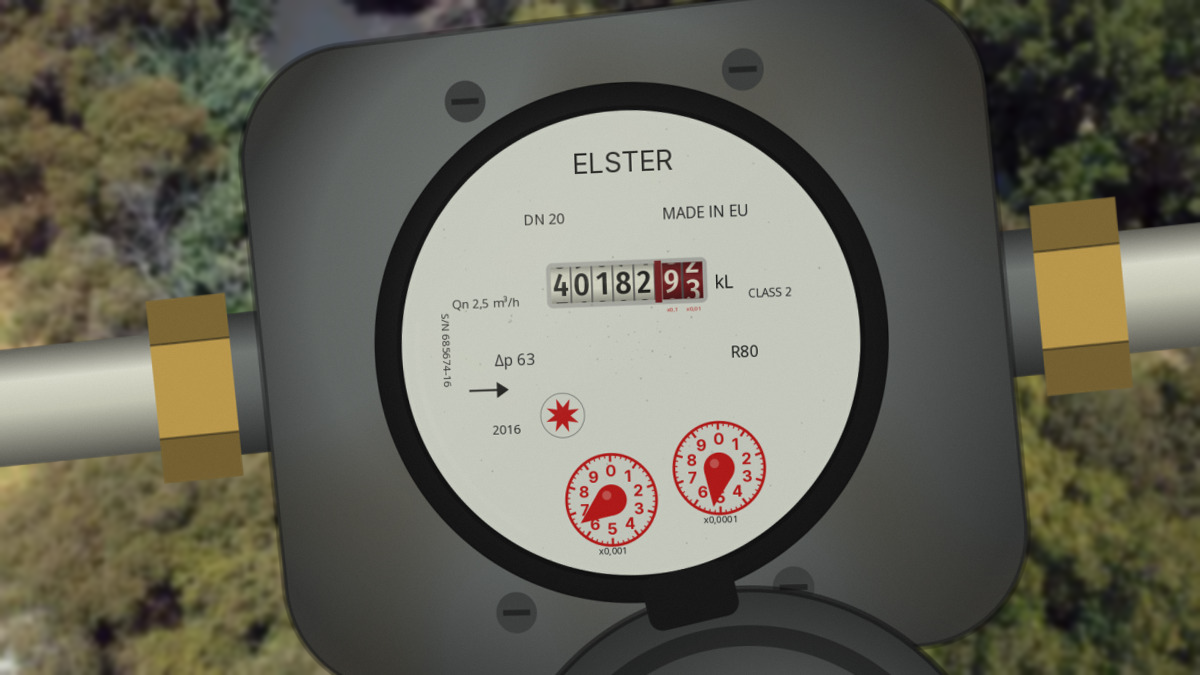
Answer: 40182.9265kL
